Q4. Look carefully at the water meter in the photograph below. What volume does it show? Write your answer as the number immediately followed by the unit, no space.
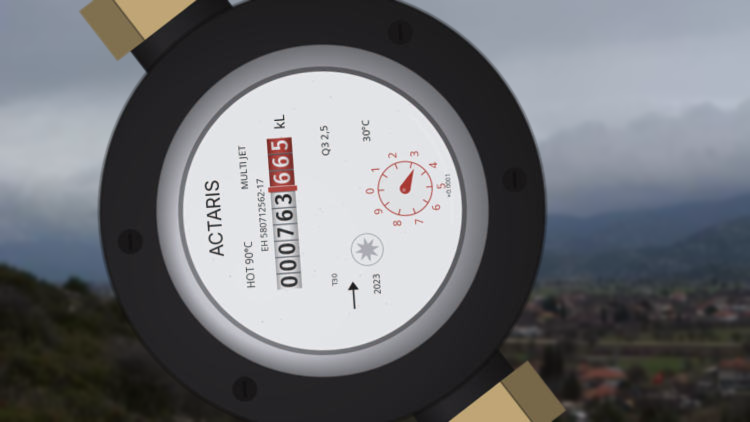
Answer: 763.6653kL
